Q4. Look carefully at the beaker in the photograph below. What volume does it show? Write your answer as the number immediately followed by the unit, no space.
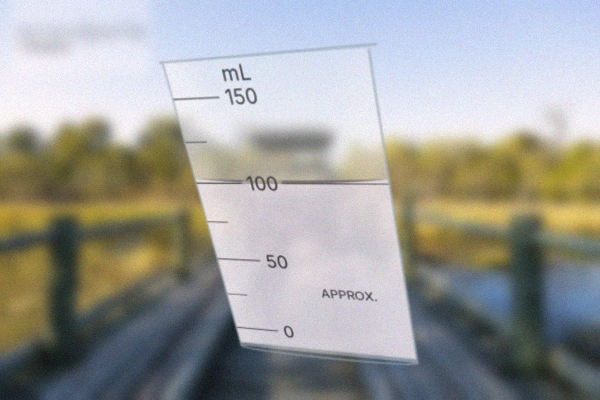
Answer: 100mL
